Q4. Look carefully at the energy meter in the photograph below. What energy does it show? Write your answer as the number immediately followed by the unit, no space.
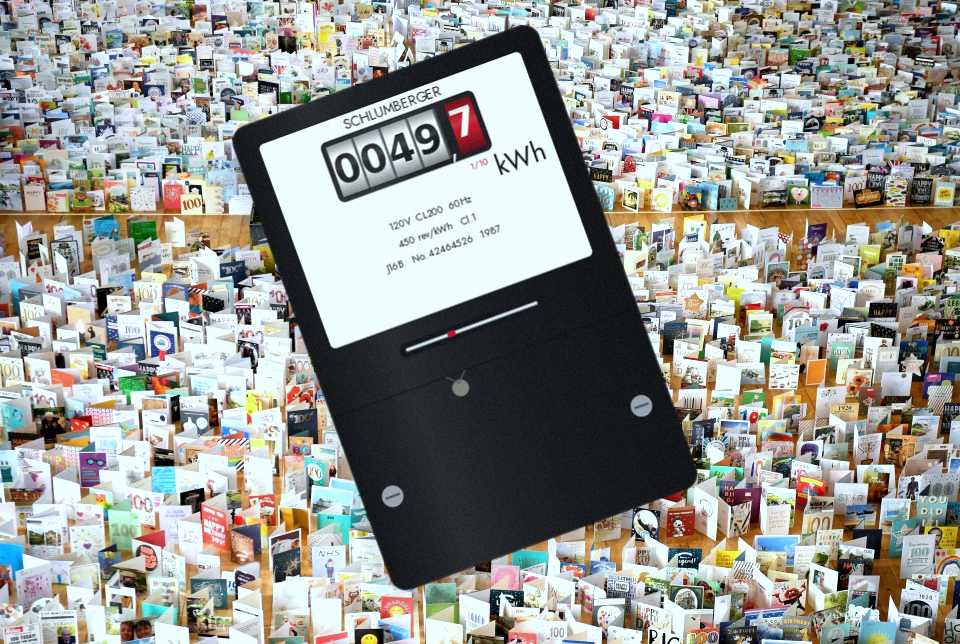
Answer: 49.7kWh
